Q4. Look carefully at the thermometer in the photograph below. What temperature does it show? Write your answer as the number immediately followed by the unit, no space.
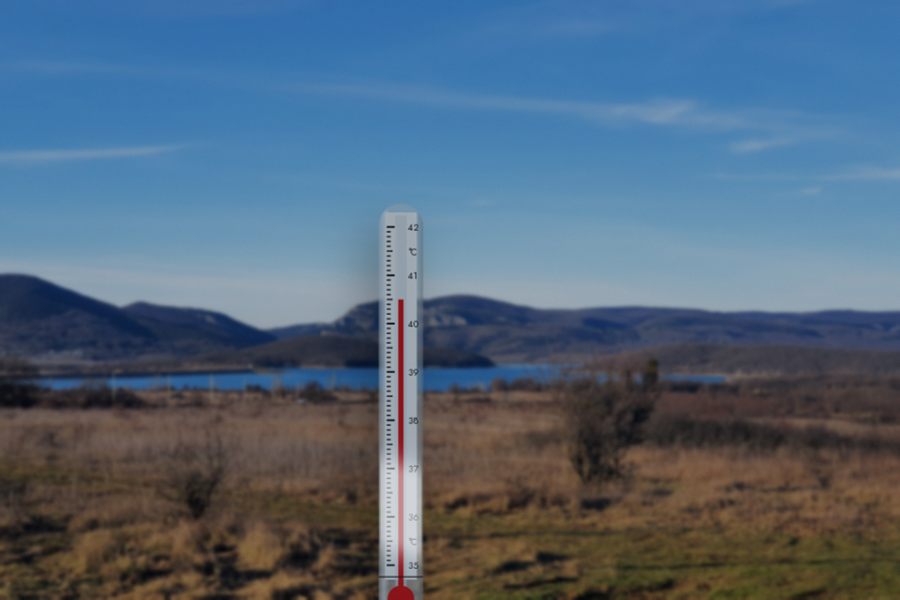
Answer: 40.5°C
